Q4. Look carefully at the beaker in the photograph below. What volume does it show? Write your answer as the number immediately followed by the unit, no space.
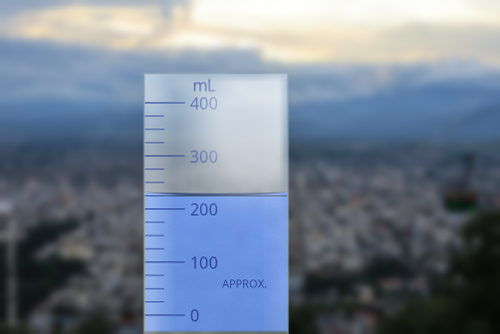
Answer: 225mL
